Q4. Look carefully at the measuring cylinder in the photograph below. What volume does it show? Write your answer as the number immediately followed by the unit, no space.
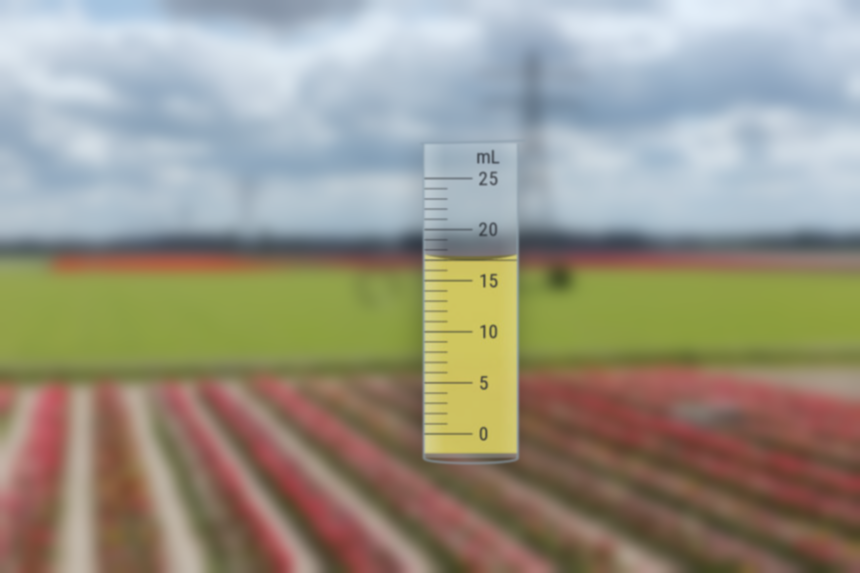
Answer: 17mL
